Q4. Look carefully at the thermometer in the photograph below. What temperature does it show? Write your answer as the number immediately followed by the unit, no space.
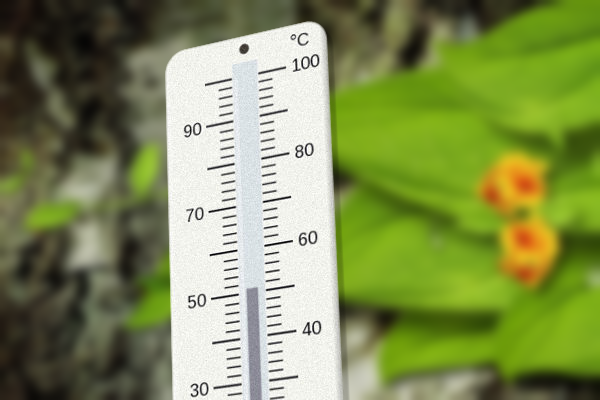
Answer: 51°C
